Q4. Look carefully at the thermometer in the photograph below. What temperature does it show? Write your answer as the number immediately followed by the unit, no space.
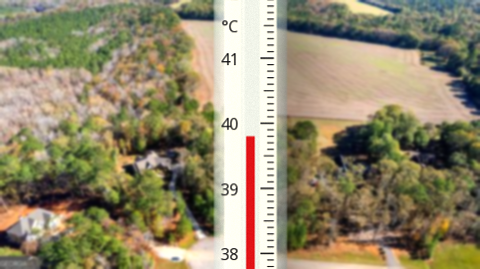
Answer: 39.8°C
